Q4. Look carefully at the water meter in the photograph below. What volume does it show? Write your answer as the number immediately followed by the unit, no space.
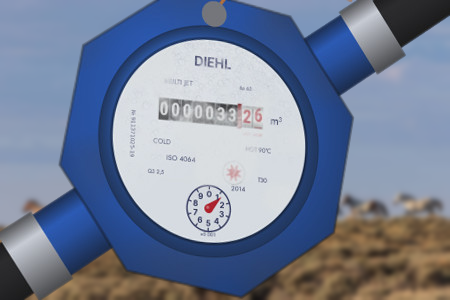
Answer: 33.261m³
